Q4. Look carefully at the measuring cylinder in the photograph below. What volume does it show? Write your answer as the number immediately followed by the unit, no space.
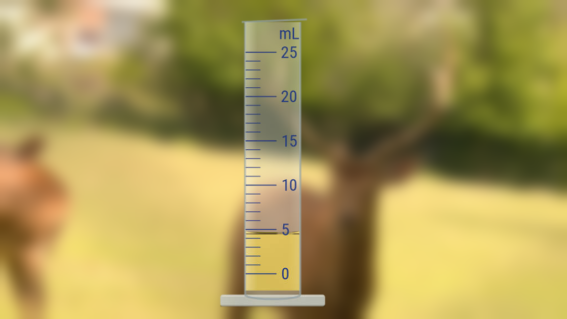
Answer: 4.5mL
